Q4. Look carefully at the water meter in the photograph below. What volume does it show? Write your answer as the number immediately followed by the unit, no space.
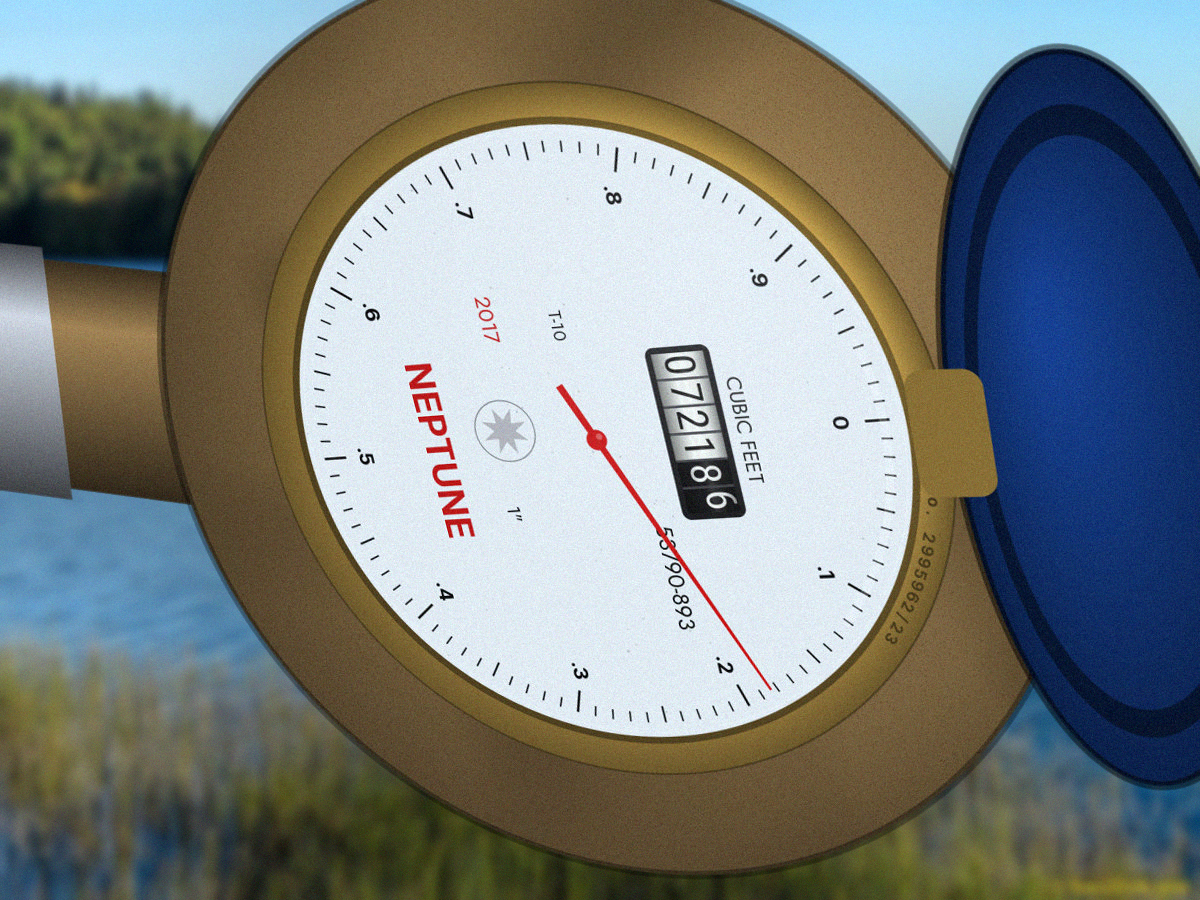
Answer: 72186.18ft³
